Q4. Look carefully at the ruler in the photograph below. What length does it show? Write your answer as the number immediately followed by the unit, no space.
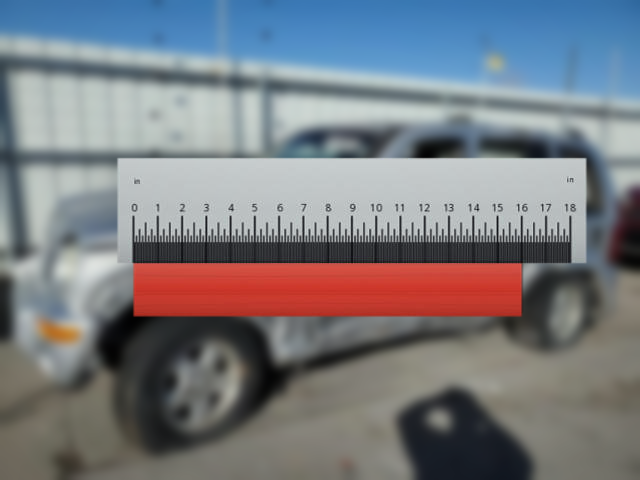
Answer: 16in
